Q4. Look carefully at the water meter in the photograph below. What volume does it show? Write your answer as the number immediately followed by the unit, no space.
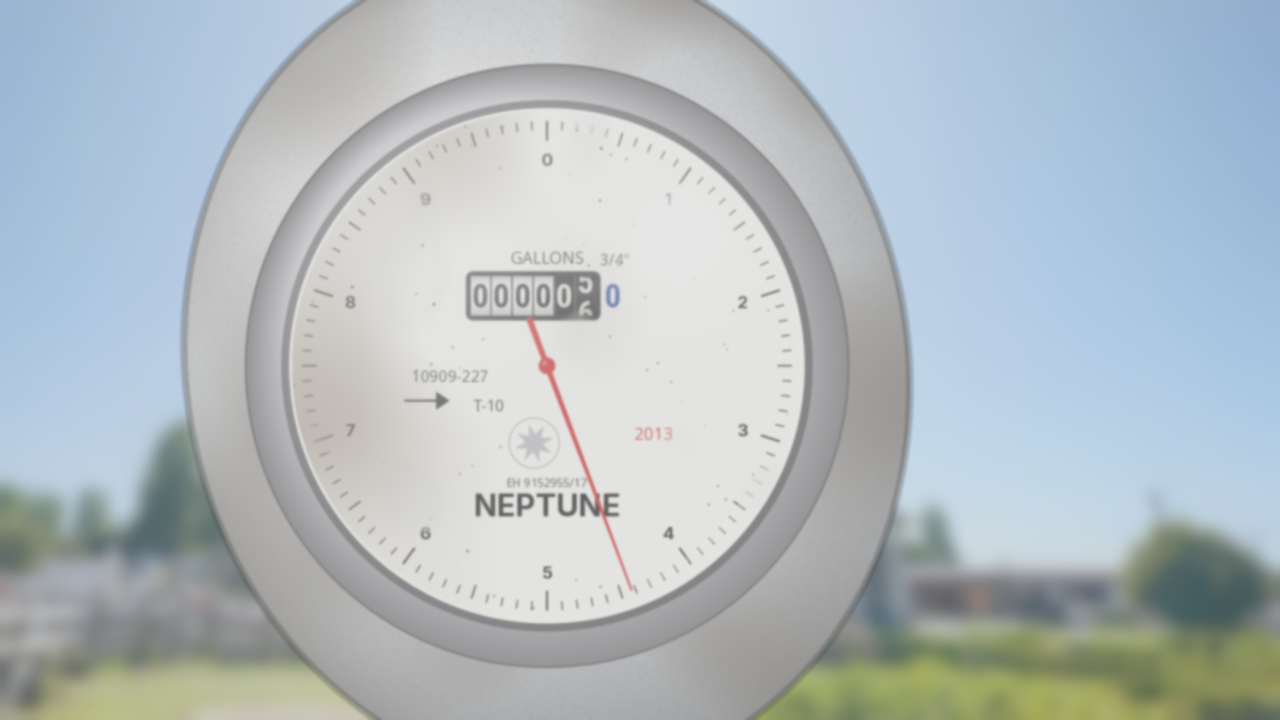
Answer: 54.4gal
